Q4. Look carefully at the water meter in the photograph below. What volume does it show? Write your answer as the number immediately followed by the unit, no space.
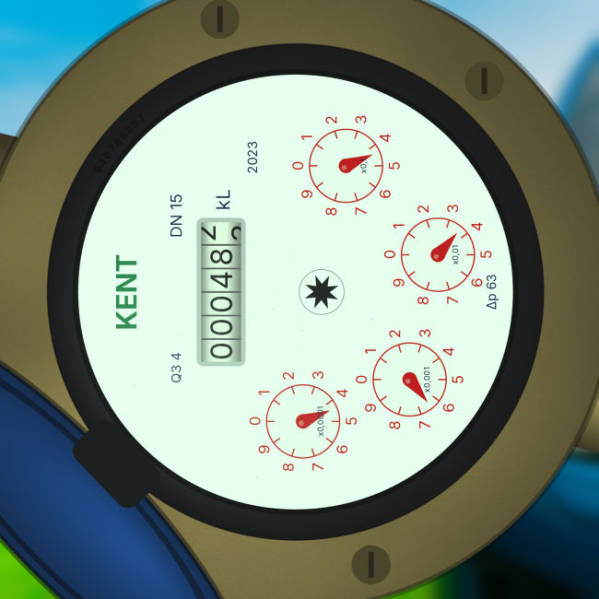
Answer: 482.4364kL
